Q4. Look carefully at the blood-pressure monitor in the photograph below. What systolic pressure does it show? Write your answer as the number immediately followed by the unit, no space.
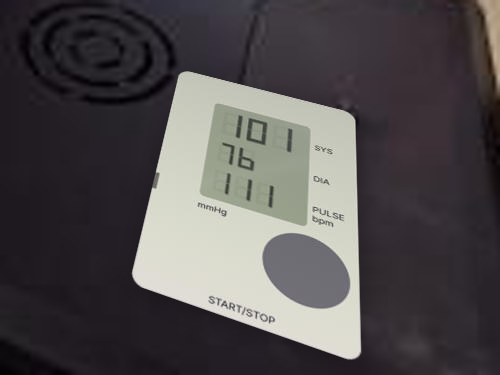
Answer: 101mmHg
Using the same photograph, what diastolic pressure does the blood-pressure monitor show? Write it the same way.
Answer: 76mmHg
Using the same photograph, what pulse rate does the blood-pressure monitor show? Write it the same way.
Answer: 111bpm
